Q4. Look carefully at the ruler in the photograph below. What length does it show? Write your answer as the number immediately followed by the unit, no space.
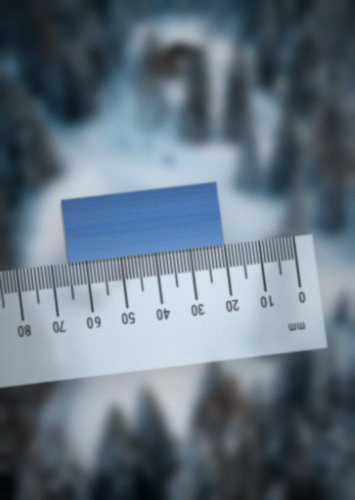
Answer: 45mm
